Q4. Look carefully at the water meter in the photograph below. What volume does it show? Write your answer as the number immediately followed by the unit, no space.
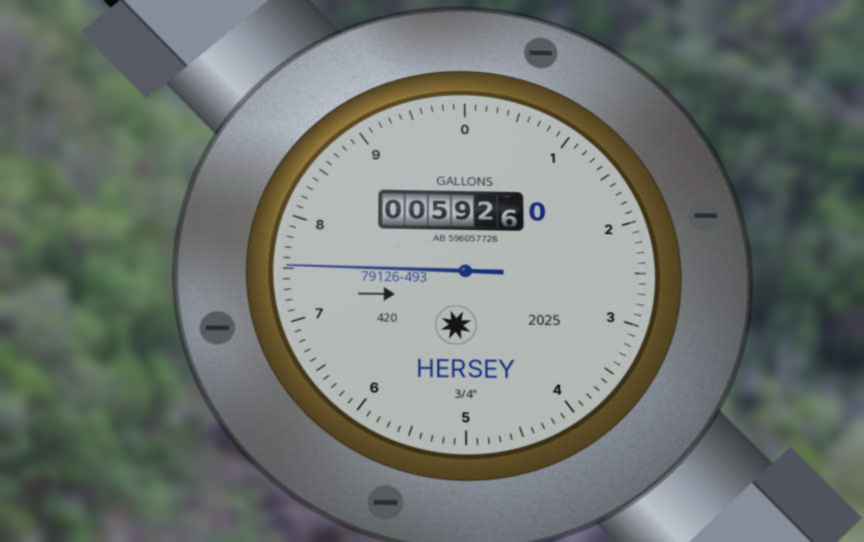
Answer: 59257.5gal
